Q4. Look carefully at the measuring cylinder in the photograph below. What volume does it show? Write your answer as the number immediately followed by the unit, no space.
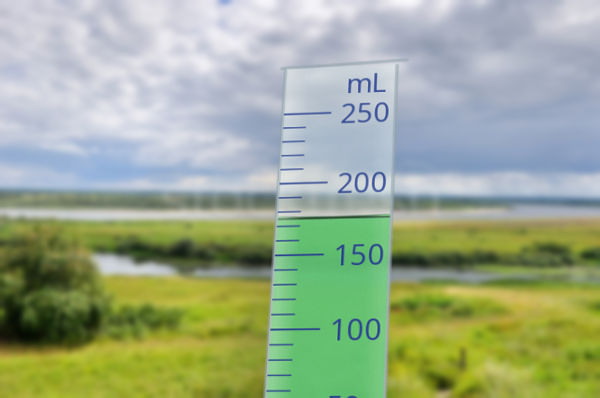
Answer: 175mL
